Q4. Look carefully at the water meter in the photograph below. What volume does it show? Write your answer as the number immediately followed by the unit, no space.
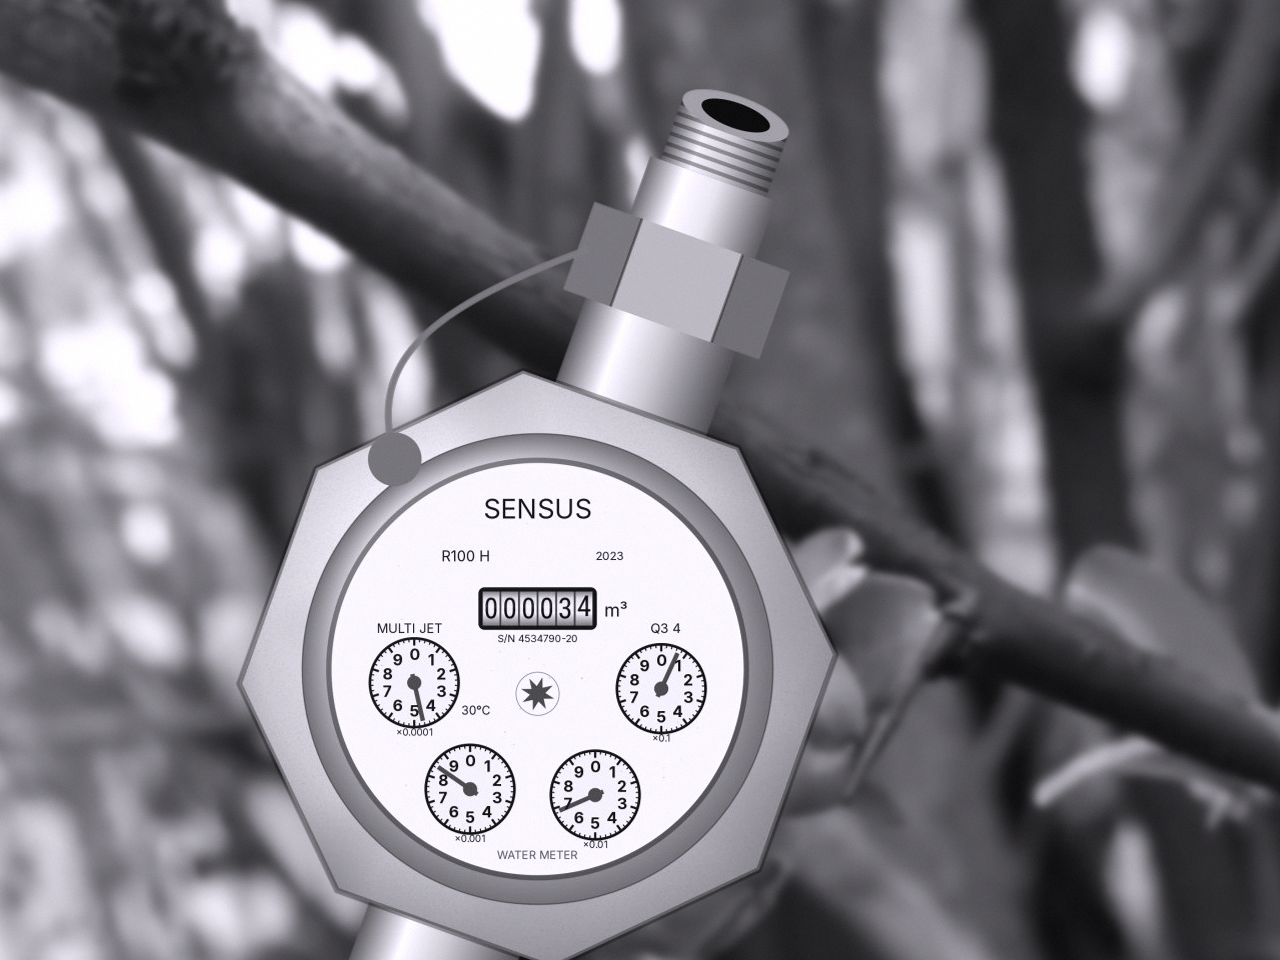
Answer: 34.0684m³
